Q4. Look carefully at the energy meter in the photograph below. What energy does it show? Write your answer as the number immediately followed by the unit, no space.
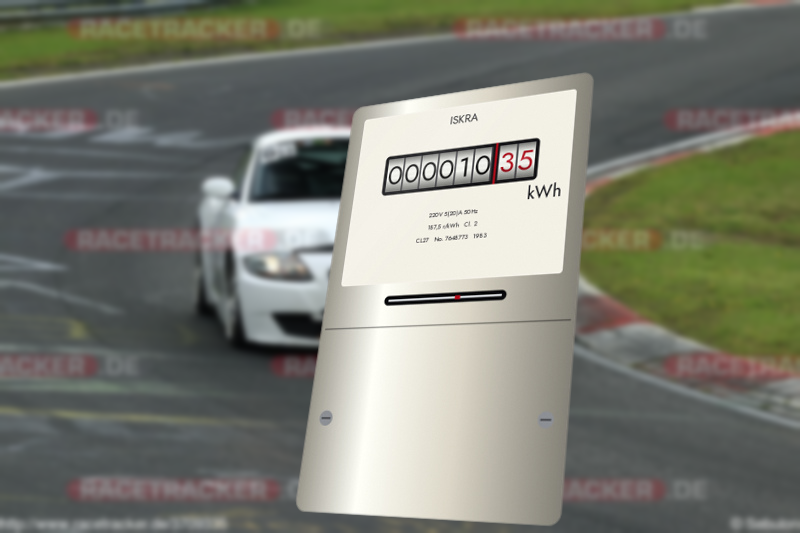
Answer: 10.35kWh
